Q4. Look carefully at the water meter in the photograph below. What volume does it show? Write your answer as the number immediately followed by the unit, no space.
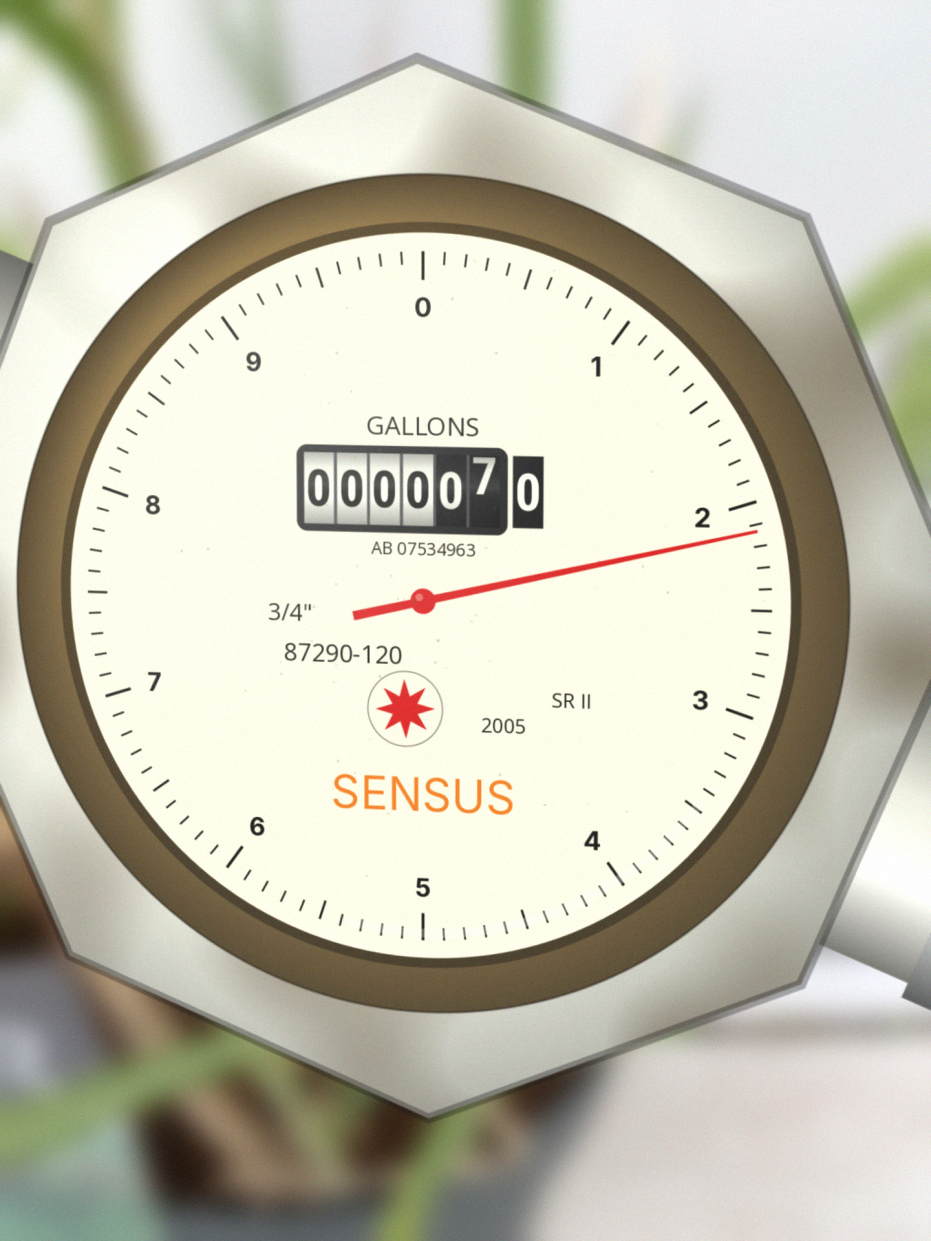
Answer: 72.1gal
